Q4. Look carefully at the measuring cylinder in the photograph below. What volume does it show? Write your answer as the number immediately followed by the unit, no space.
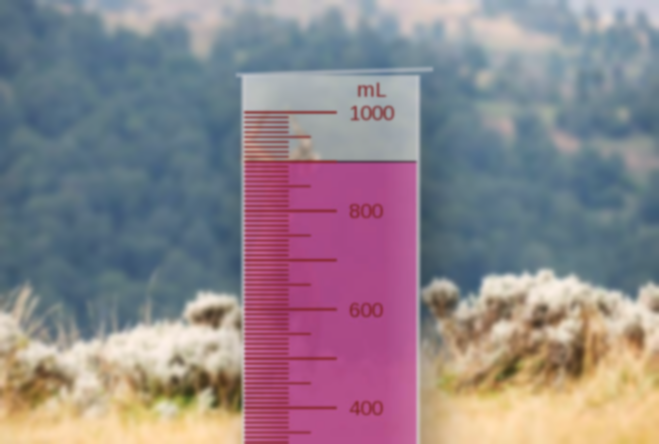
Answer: 900mL
